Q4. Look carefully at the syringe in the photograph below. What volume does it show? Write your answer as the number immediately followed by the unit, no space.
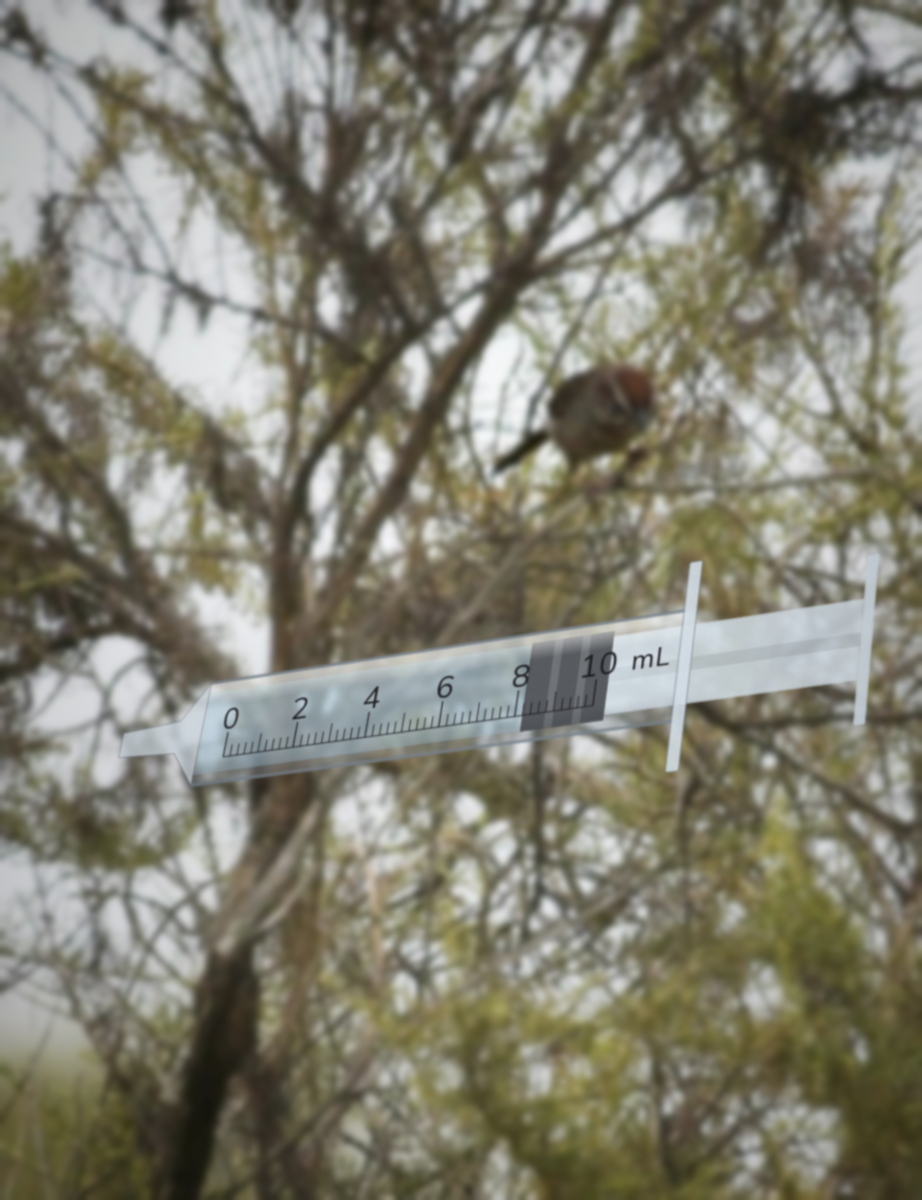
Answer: 8.2mL
